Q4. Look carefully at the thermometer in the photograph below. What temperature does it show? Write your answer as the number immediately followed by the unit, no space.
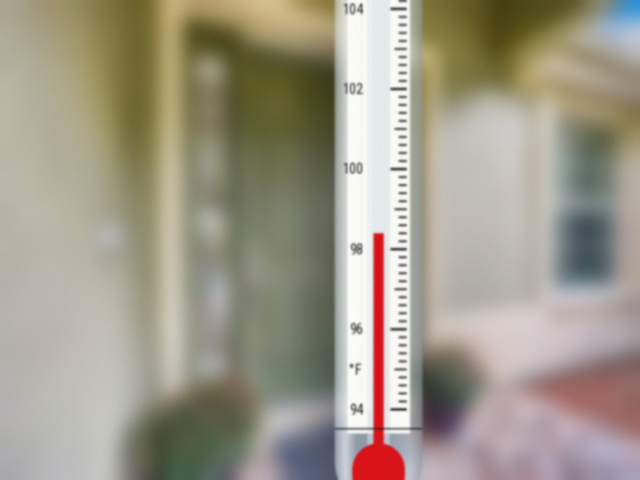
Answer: 98.4°F
